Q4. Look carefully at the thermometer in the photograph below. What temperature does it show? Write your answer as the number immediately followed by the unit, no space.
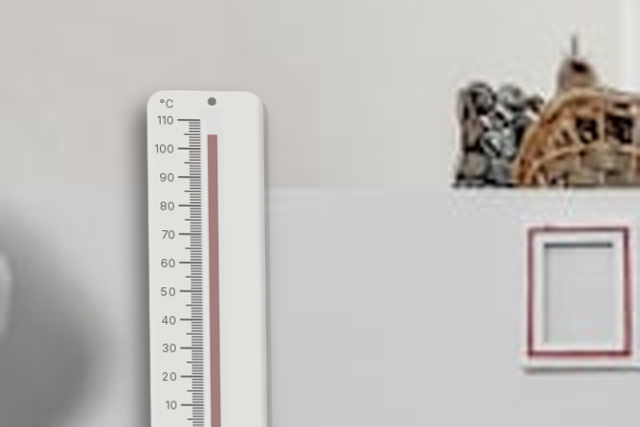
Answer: 105°C
